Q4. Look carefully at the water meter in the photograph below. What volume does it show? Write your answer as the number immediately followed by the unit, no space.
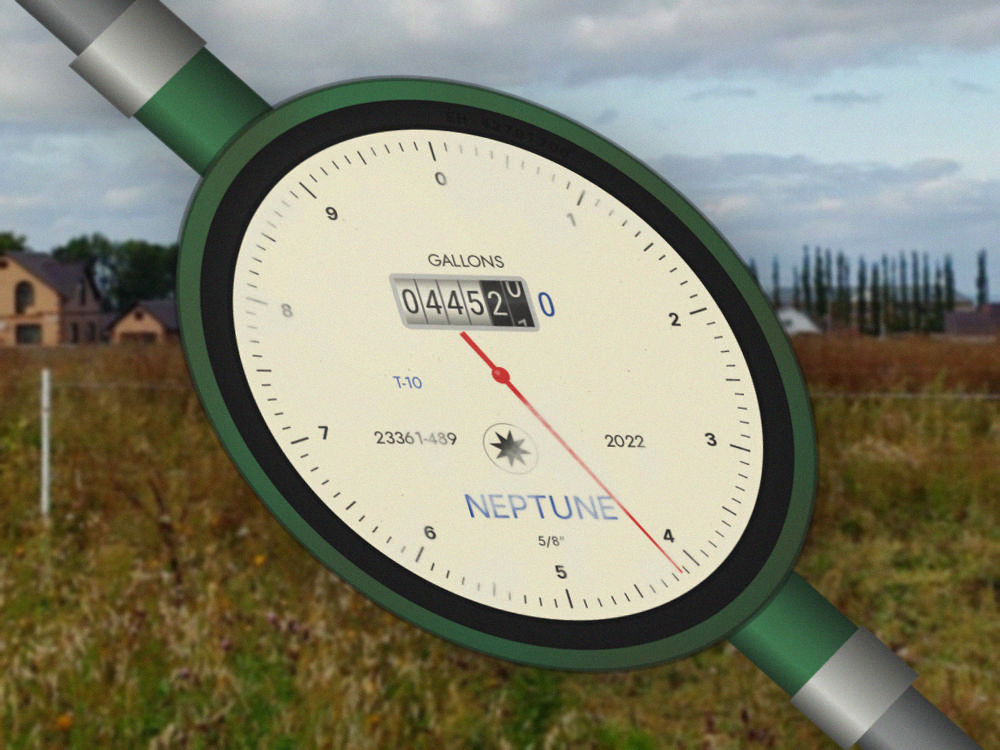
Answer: 445204.1gal
